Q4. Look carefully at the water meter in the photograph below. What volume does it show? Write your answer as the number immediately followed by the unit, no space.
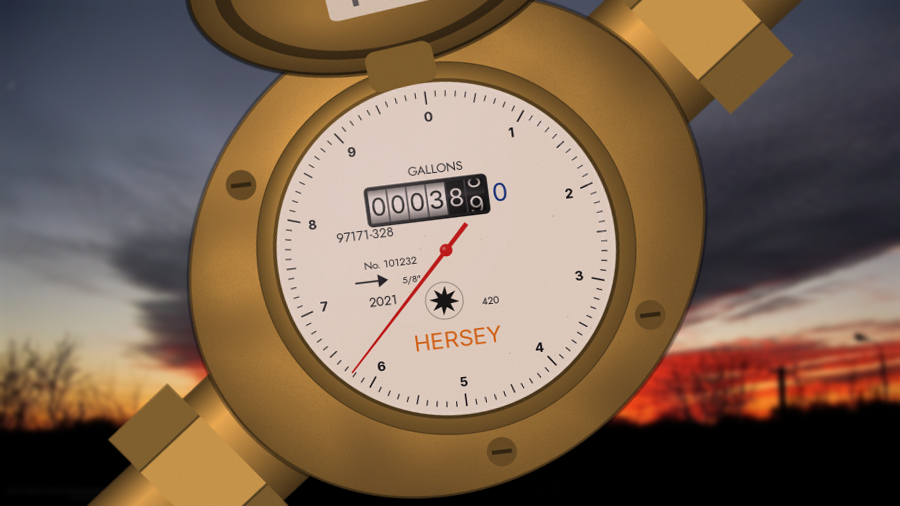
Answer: 3886.2gal
